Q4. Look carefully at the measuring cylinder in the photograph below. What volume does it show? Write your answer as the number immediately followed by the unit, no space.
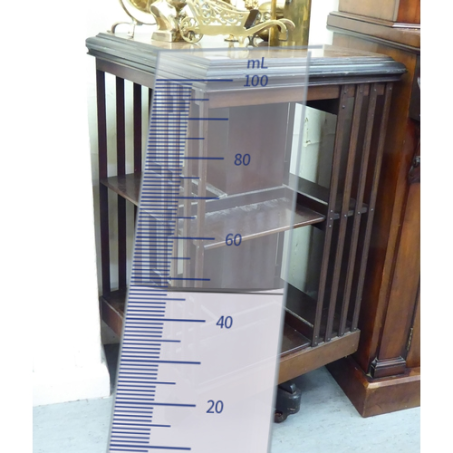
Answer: 47mL
